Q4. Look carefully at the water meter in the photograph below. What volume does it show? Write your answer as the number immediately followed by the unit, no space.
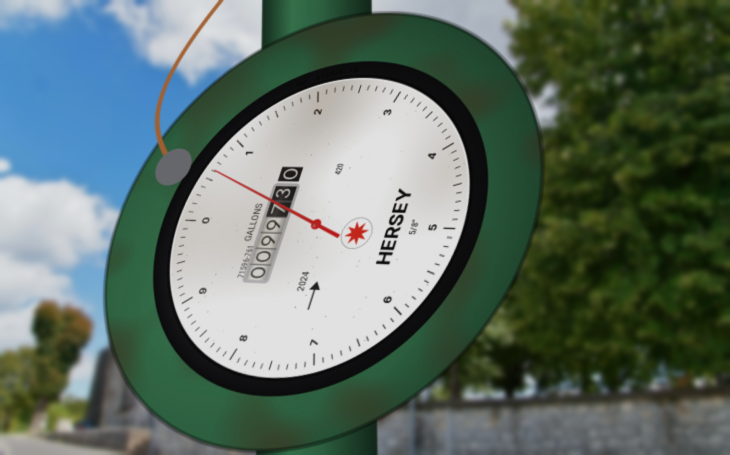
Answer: 99730.6gal
